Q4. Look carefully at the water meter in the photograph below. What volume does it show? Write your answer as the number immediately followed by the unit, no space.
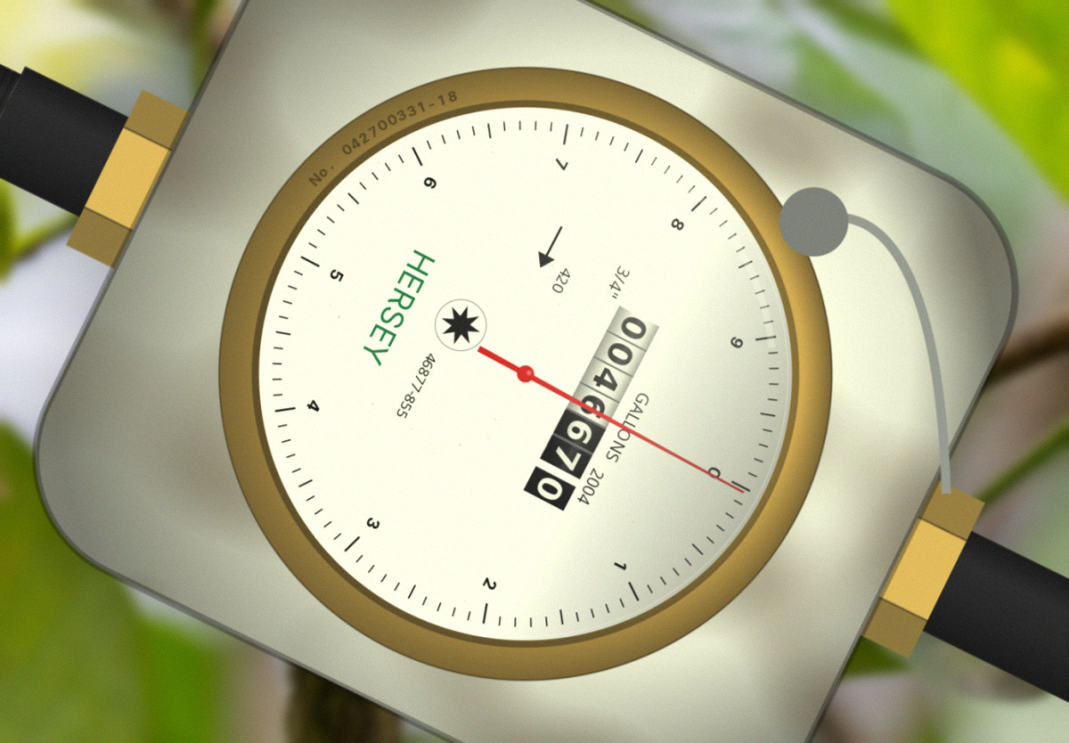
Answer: 46670.0gal
